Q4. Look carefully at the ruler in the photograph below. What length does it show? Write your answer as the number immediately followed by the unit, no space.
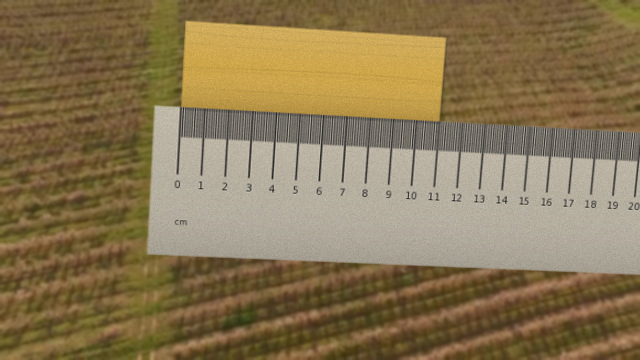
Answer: 11cm
